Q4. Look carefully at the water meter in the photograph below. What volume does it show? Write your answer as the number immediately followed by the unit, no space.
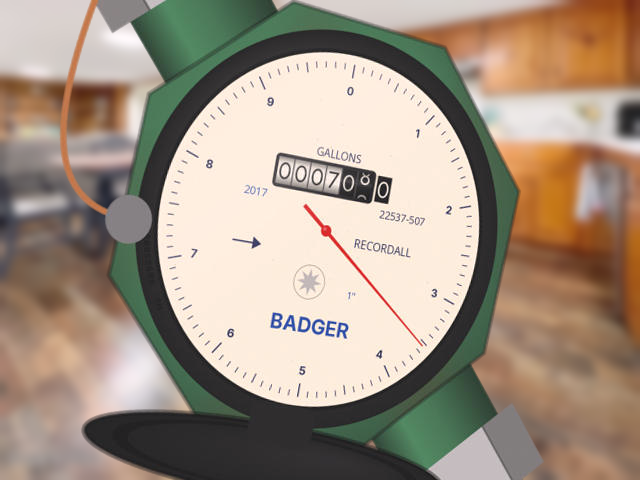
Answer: 7083.5gal
